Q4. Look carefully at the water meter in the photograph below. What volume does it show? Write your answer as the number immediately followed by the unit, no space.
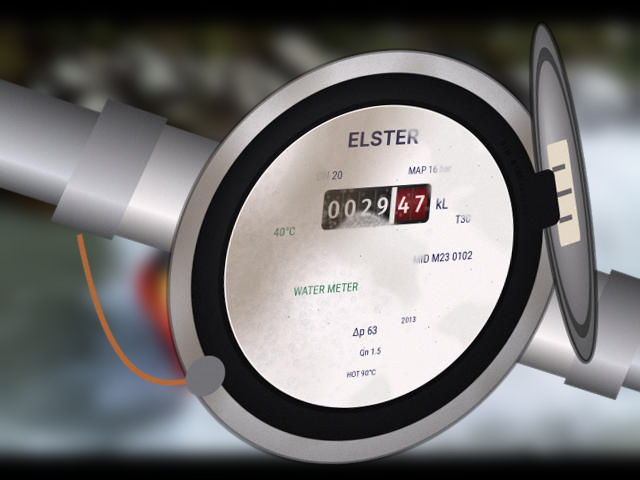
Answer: 29.47kL
